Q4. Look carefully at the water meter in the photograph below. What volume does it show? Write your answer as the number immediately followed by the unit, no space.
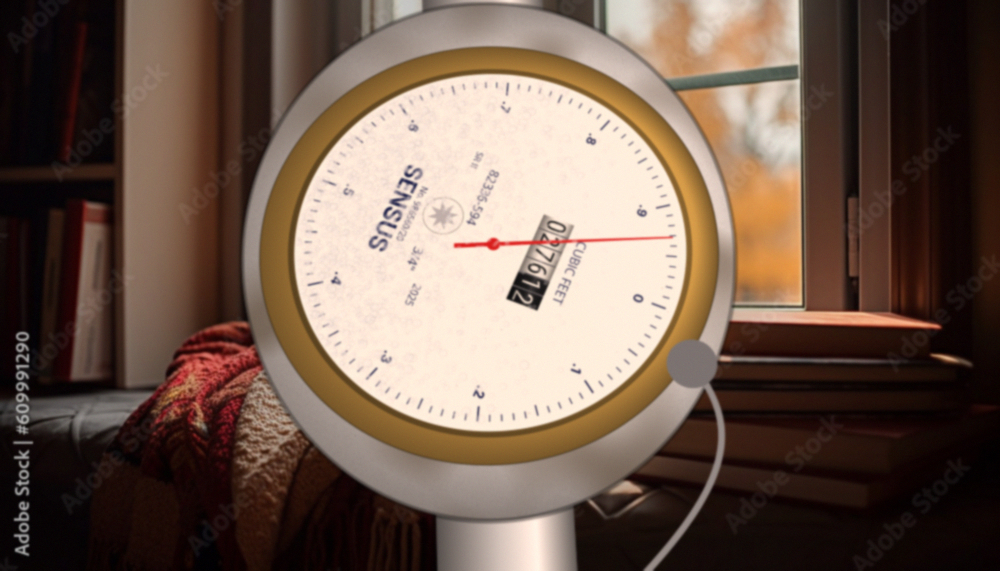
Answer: 27611.93ft³
